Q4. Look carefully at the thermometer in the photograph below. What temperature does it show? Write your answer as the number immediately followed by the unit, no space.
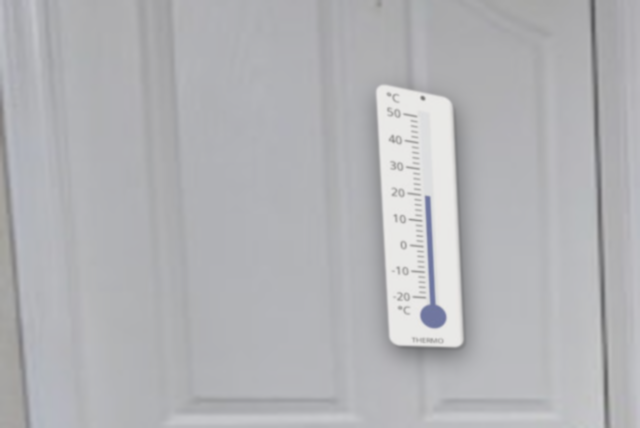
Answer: 20°C
